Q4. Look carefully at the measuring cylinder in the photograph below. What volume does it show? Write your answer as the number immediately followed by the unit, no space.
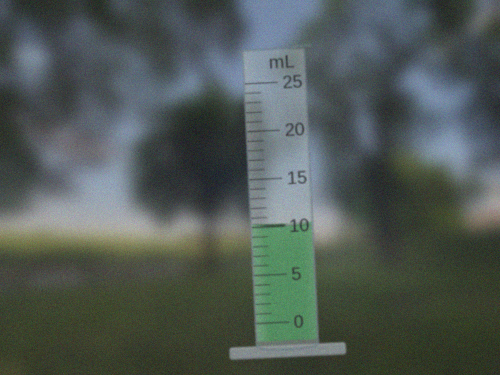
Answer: 10mL
